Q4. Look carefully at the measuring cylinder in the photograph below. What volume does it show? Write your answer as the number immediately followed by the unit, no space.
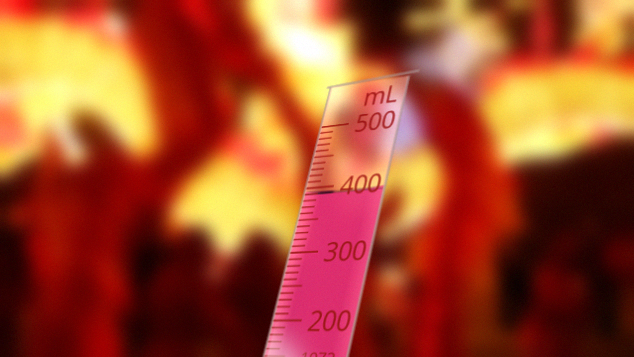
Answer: 390mL
